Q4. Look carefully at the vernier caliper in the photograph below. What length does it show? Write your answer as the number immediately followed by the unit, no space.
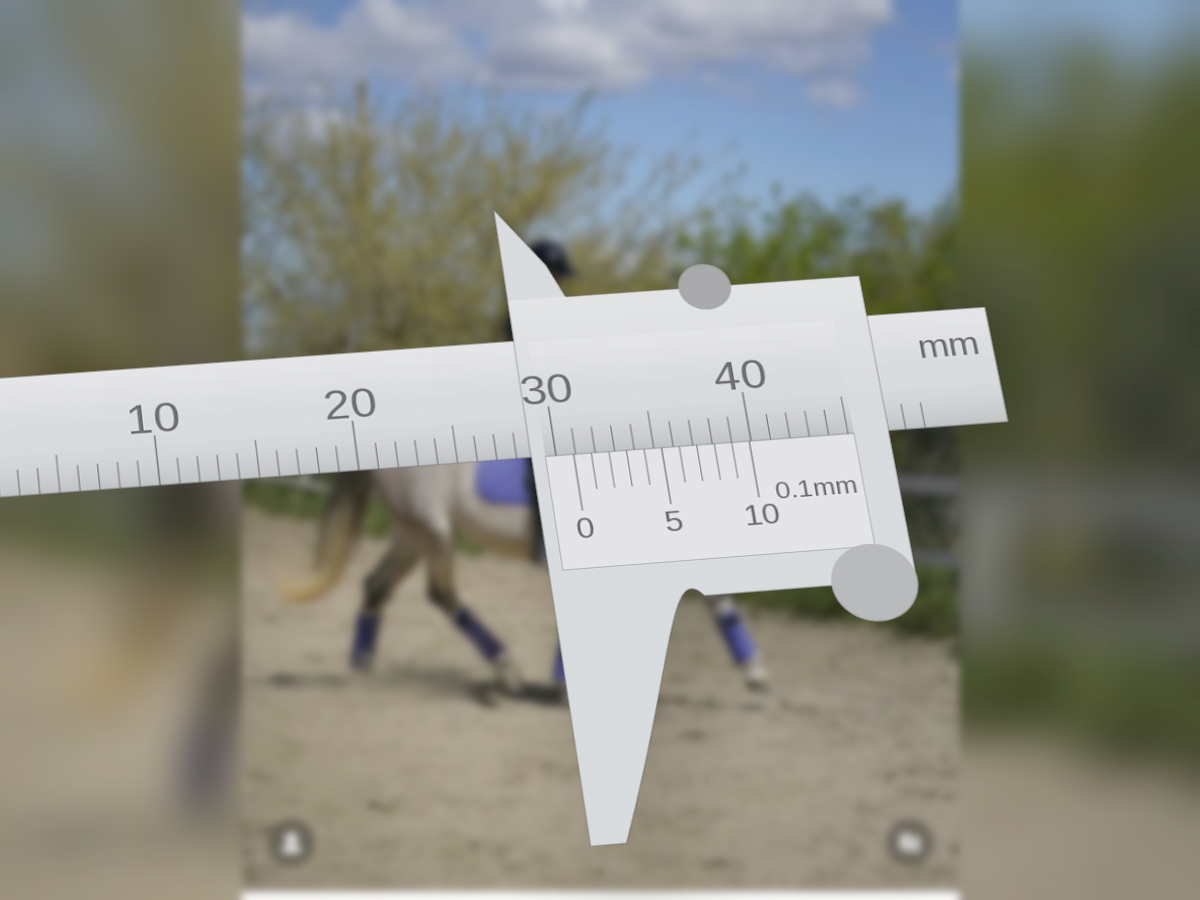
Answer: 30.9mm
